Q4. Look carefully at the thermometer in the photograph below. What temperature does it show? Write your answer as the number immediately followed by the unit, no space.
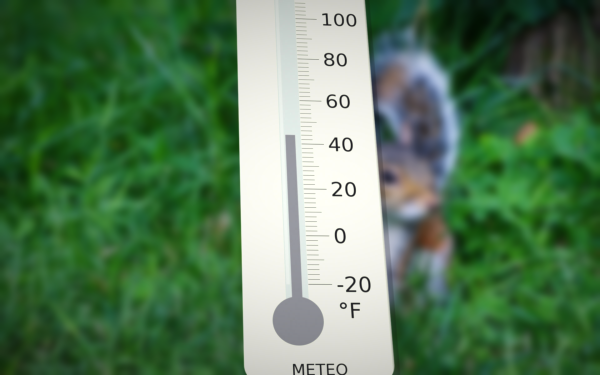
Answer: 44°F
